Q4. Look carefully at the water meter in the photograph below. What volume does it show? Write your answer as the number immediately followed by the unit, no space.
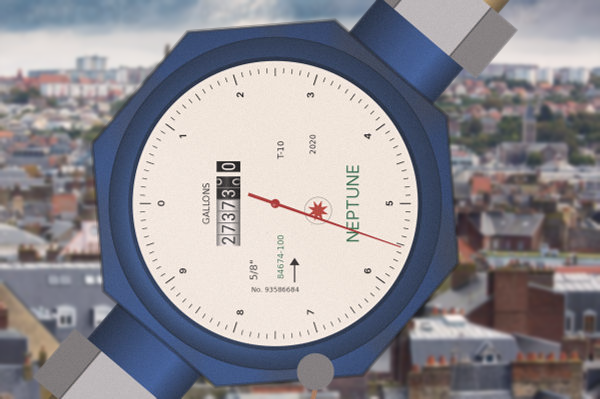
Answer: 2737385.5gal
